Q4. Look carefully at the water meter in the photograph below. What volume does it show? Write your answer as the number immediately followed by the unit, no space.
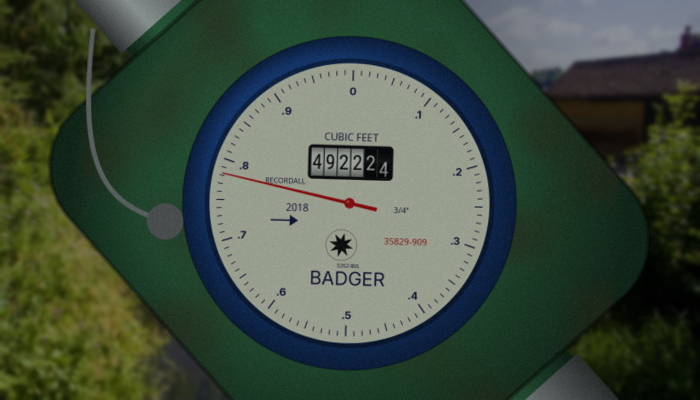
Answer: 492223.78ft³
